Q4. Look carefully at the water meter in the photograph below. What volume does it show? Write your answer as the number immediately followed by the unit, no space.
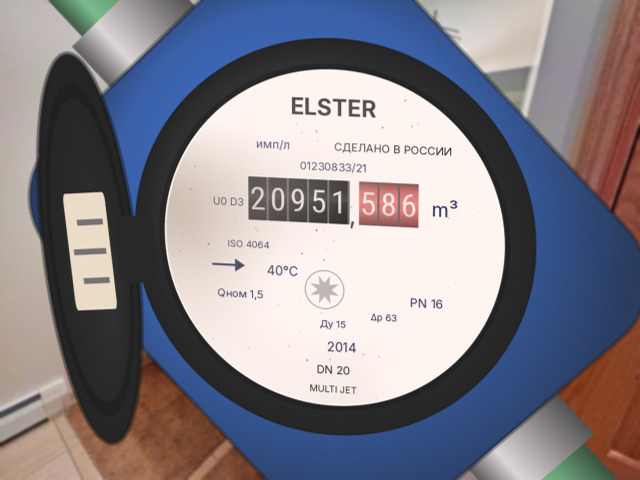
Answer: 20951.586m³
